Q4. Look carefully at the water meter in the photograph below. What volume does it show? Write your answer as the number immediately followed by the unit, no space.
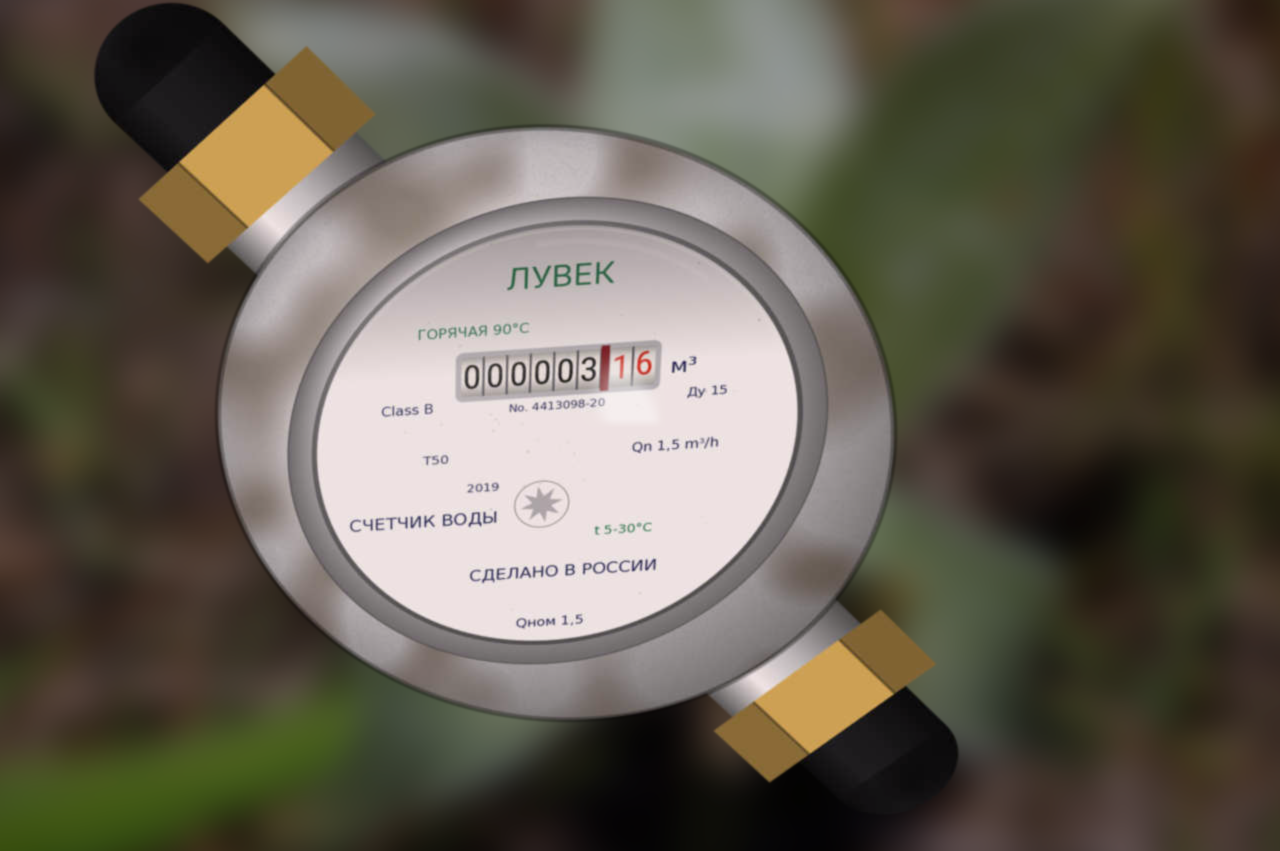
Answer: 3.16m³
